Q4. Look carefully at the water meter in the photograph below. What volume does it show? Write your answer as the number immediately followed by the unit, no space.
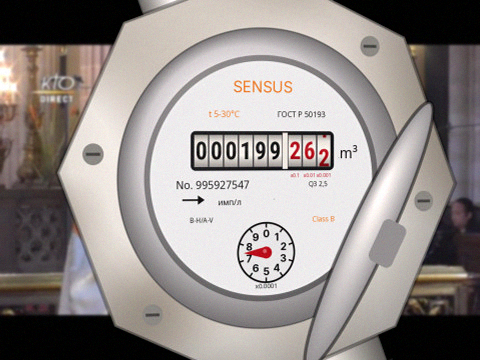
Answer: 199.2617m³
